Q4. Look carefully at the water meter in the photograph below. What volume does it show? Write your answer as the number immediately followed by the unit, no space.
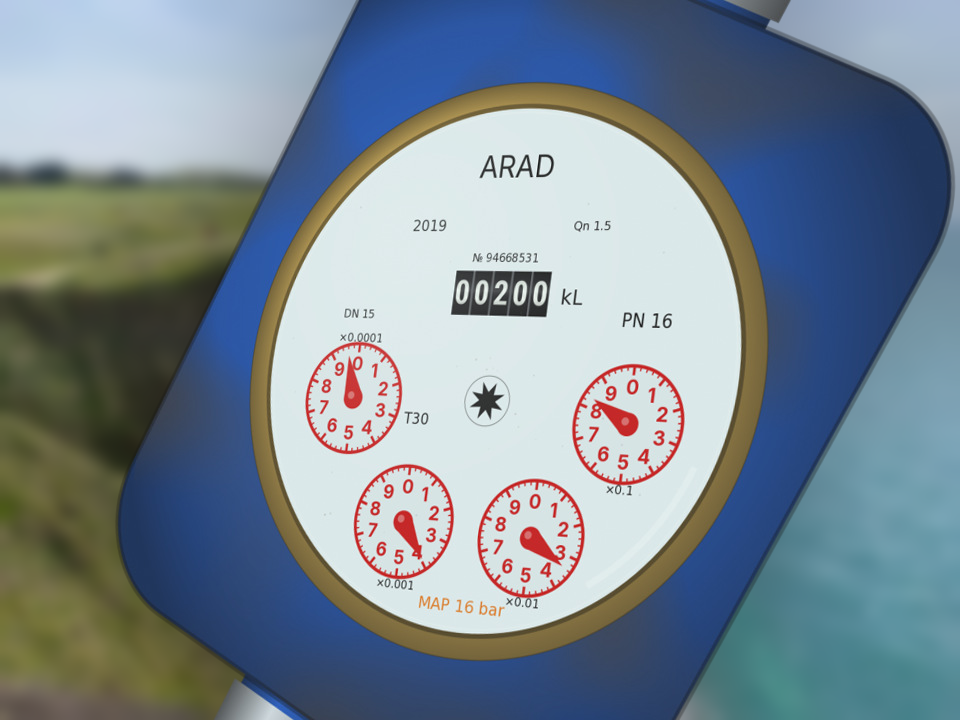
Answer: 200.8339kL
